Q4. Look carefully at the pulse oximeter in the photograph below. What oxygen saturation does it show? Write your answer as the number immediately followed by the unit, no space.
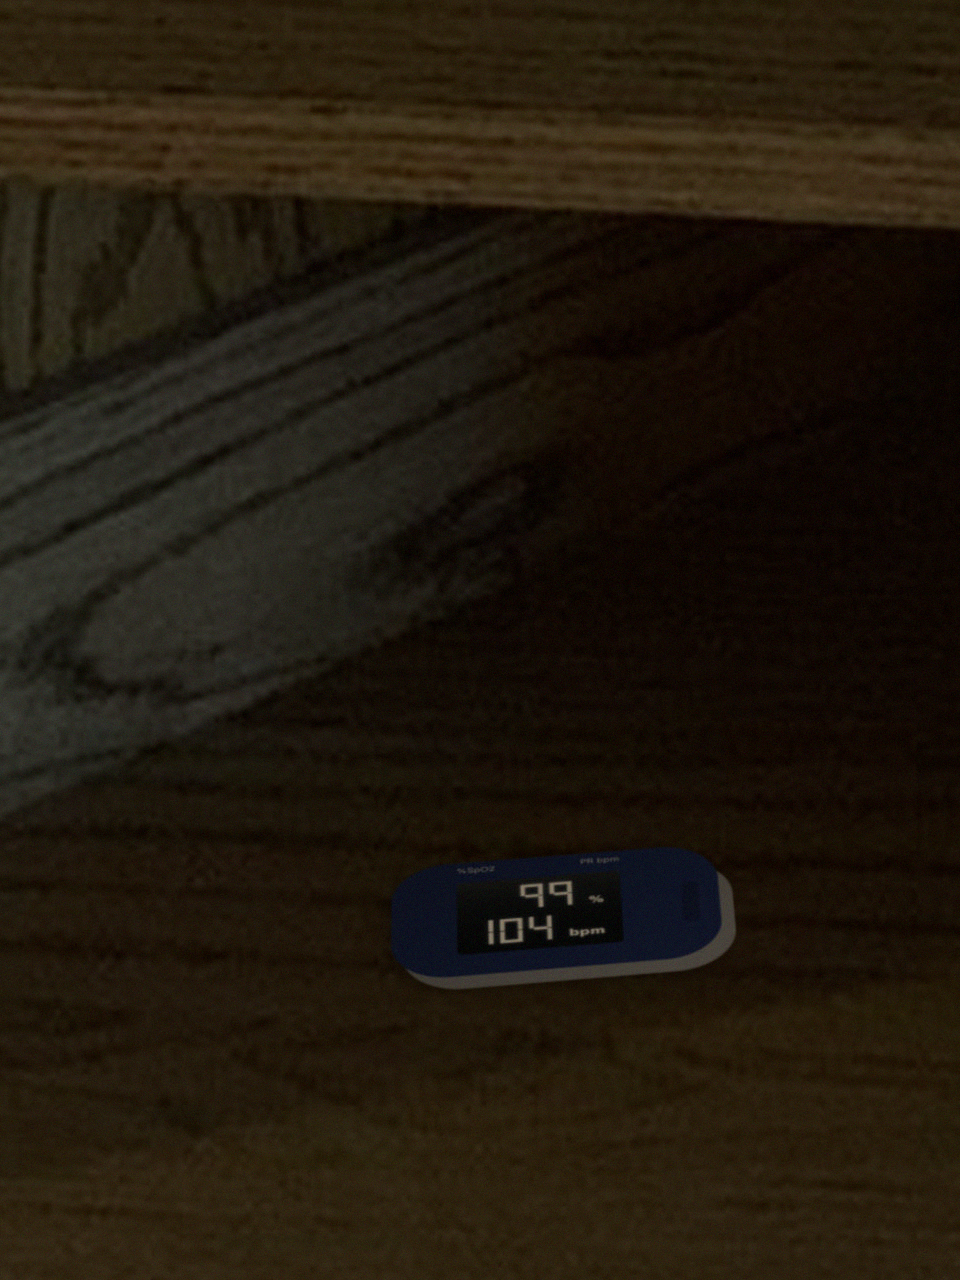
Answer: 99%
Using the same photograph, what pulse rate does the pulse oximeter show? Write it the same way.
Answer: 104bpm
